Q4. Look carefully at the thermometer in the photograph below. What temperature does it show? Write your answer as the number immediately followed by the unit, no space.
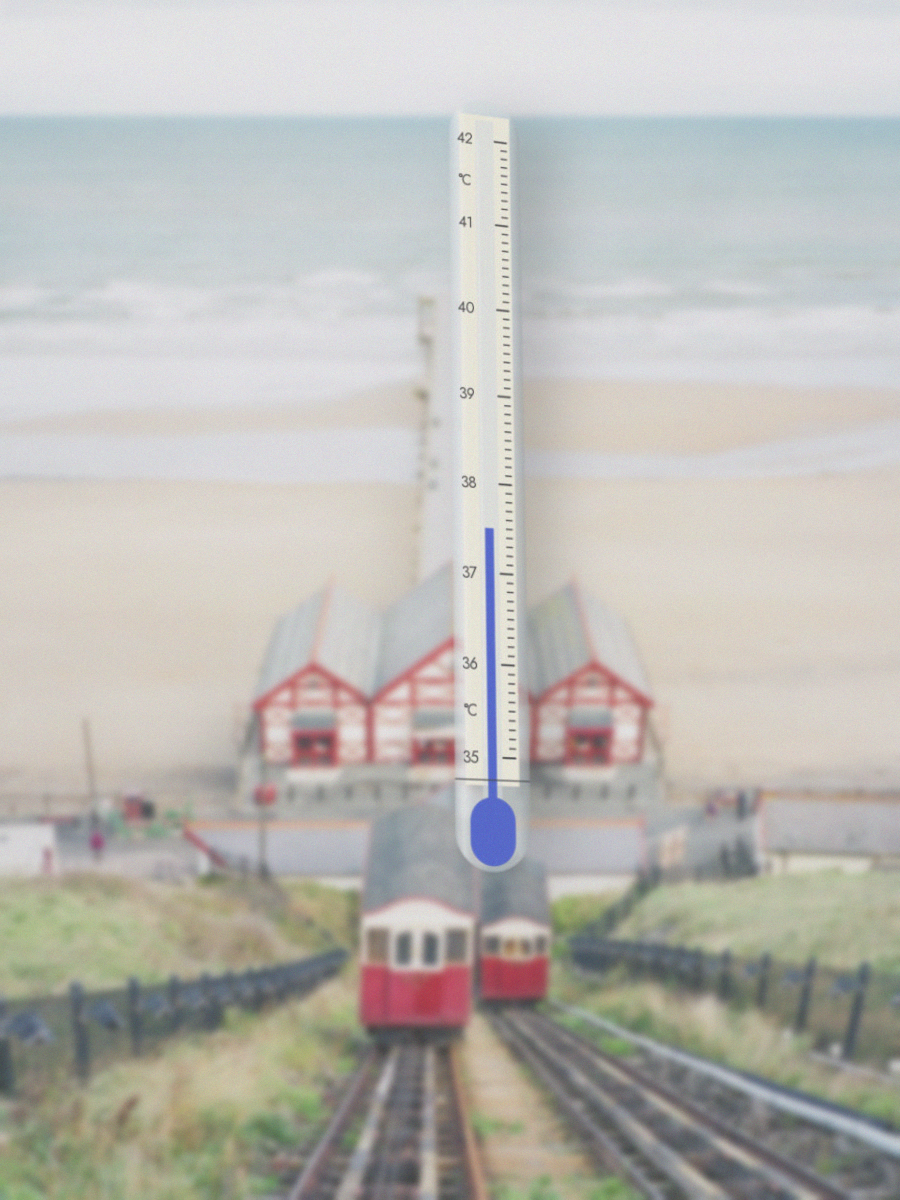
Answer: 37.5°C
